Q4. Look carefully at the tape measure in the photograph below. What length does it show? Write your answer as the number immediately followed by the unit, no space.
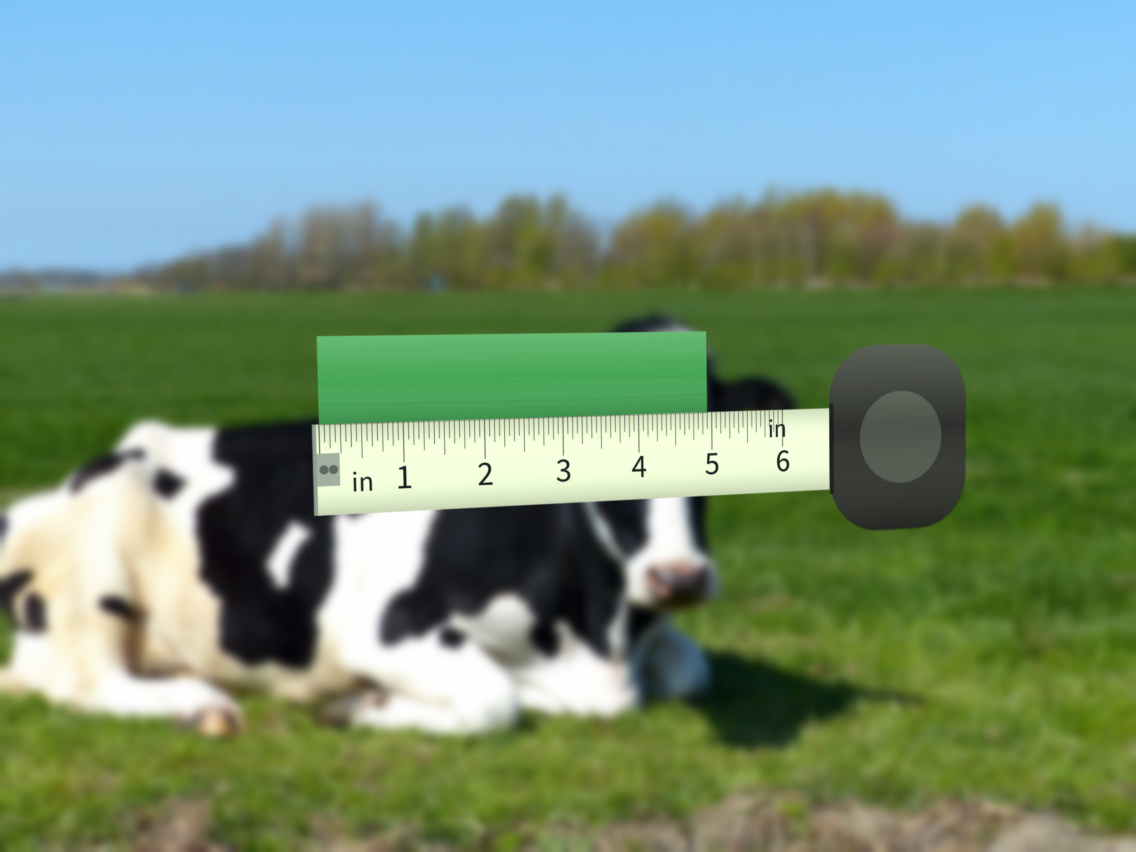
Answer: 4.9375in
